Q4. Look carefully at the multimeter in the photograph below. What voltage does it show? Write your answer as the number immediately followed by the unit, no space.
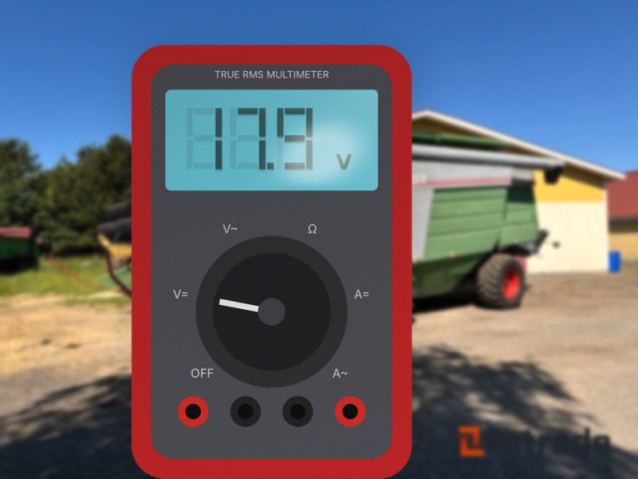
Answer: 17.9V
